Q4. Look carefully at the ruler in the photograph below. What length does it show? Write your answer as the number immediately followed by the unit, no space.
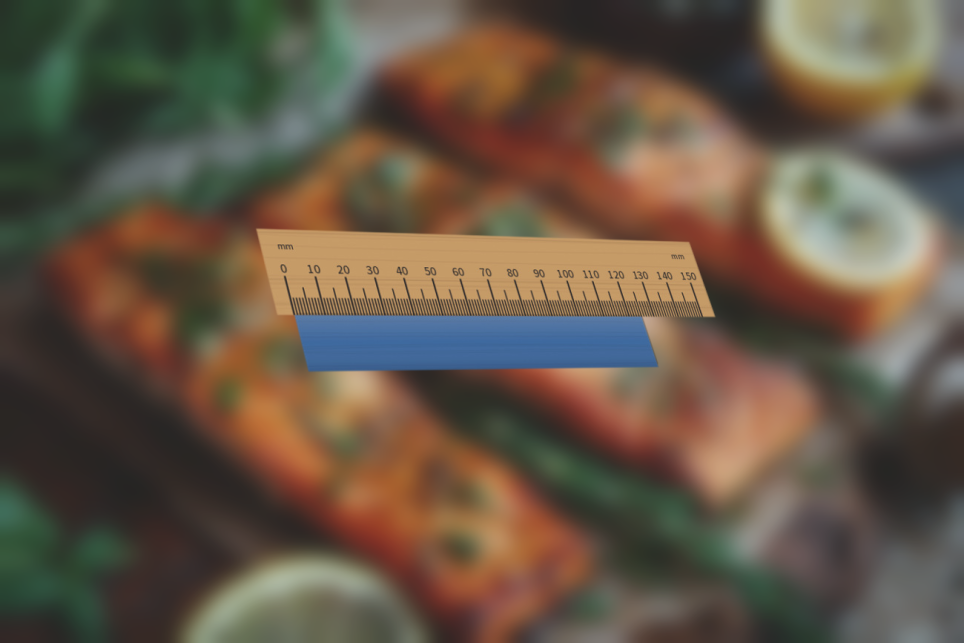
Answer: 125mm
